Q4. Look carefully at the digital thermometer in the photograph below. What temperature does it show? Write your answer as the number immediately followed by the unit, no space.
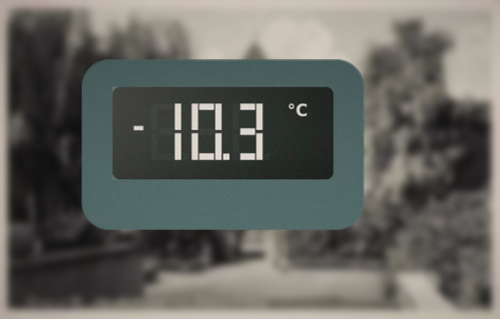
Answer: -10.3°C
